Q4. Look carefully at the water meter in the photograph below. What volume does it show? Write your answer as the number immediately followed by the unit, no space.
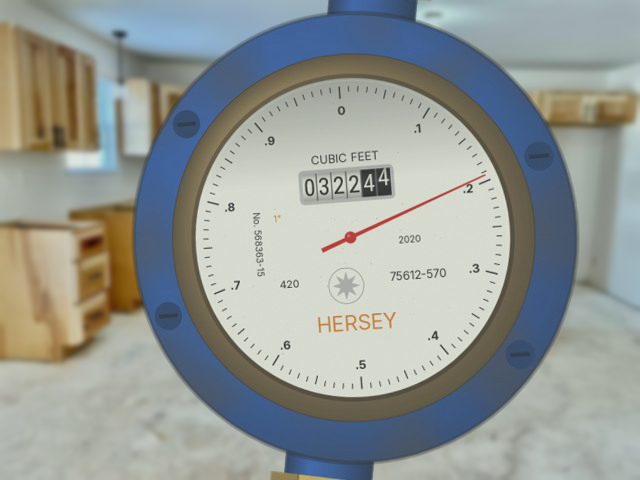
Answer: 32244.19ft³
